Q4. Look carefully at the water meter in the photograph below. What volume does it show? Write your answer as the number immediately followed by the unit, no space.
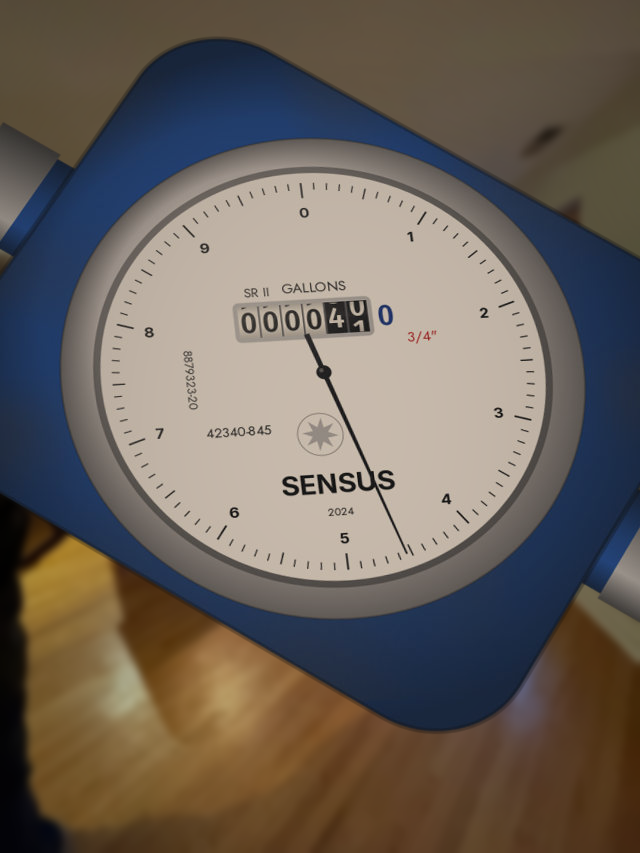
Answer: 404.5gal
